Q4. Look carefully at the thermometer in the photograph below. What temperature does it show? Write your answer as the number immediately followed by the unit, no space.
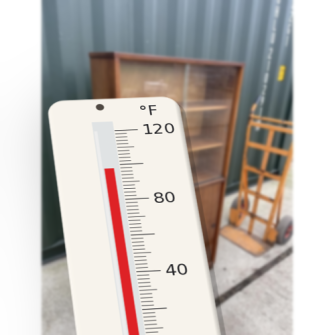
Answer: 98°F
